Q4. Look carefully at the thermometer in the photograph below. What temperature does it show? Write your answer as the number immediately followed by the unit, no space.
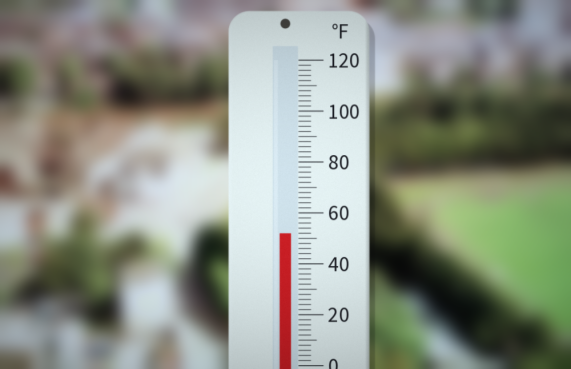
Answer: 52°F
